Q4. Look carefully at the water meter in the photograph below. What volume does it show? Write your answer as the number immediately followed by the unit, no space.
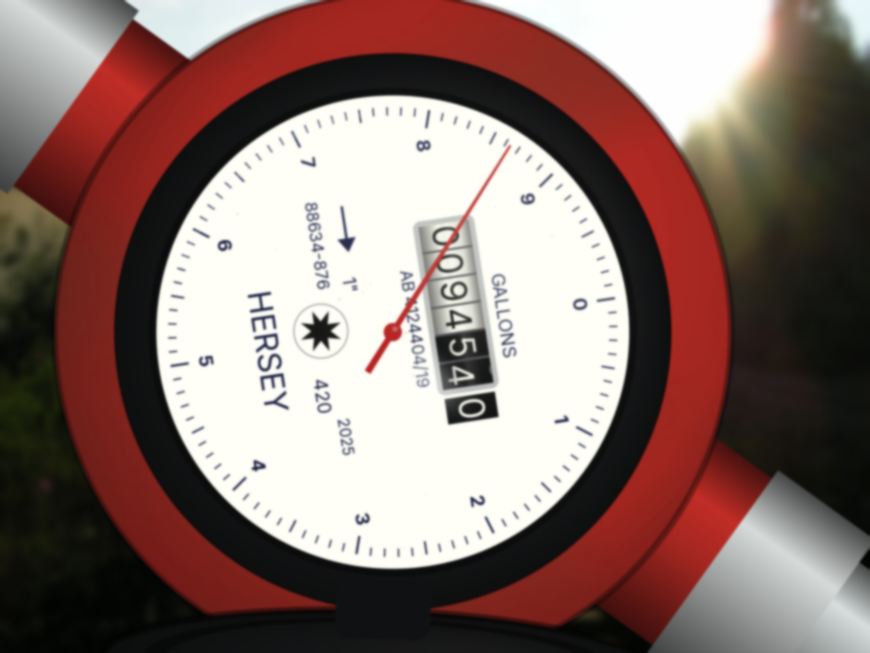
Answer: 94538.6gal
